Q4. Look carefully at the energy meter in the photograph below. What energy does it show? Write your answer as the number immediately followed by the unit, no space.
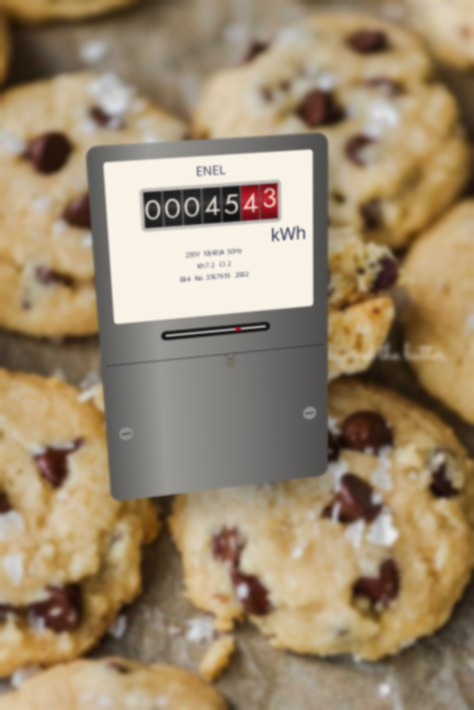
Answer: 45.43kWh
